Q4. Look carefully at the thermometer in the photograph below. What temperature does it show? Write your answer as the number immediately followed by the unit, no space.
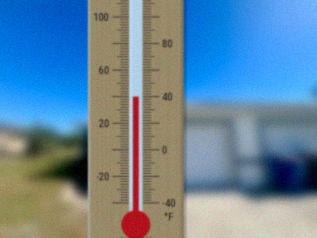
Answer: 40°F
